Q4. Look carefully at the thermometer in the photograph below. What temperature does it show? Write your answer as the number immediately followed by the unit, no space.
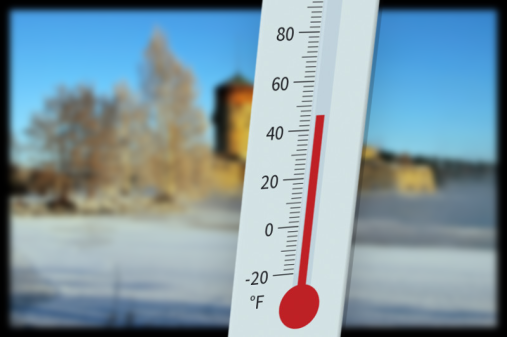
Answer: 46°F
